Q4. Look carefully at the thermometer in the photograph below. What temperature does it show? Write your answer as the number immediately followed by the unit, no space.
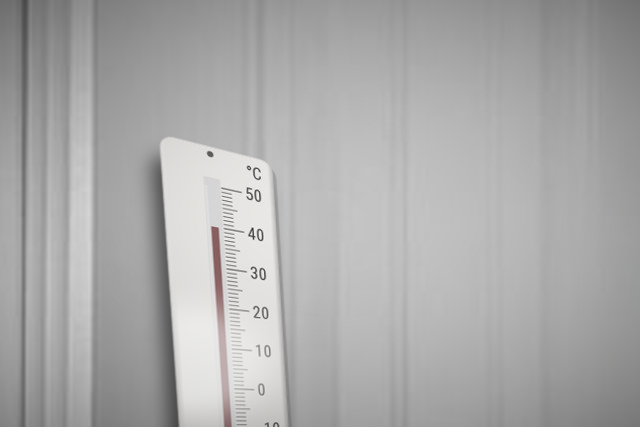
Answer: 40°C
